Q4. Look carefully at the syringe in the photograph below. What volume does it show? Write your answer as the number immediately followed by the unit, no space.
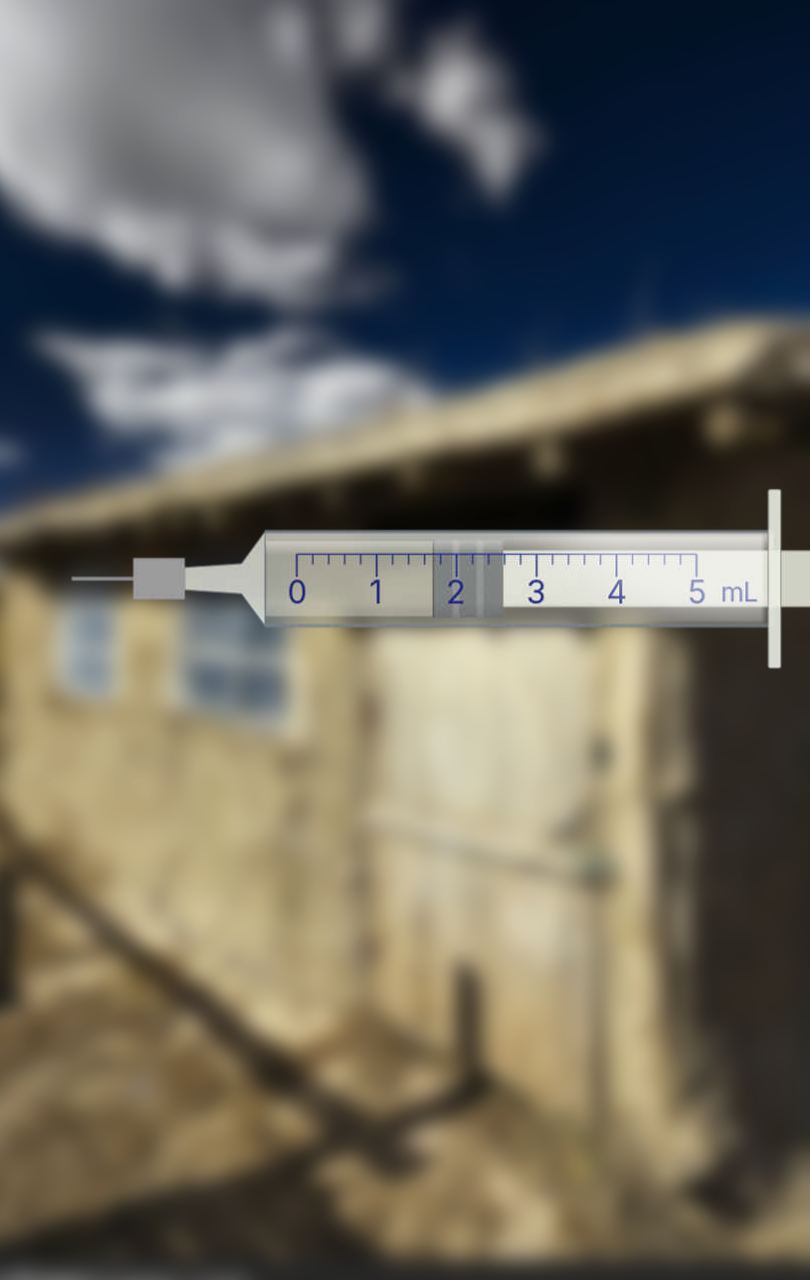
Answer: 1.7mL
